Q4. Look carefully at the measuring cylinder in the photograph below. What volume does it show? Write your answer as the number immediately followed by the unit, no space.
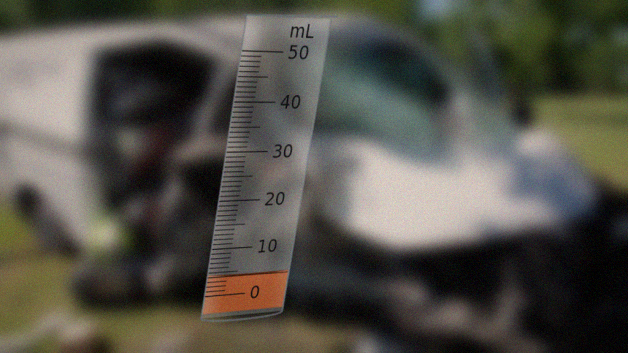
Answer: 4mL
